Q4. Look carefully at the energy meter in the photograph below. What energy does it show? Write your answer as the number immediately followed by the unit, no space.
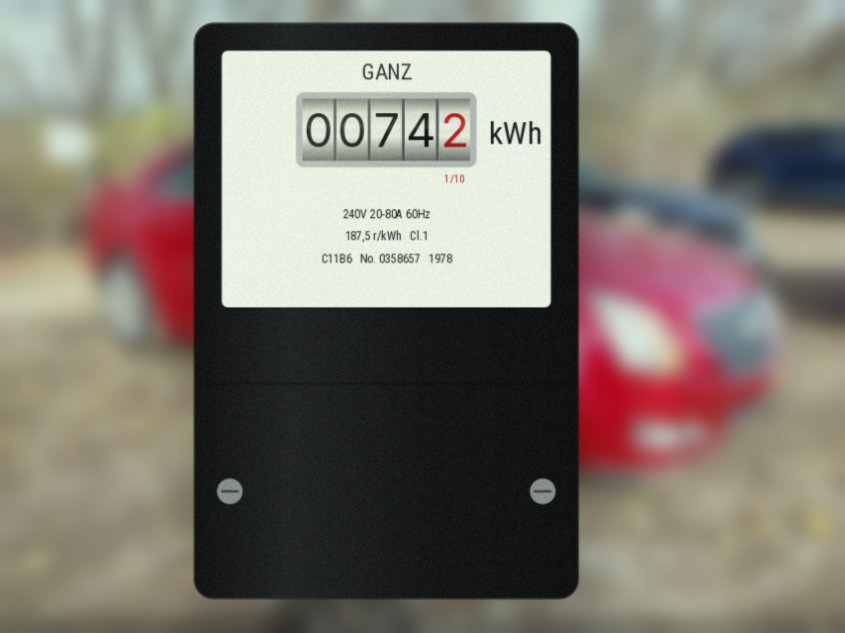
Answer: 74.2kWh
